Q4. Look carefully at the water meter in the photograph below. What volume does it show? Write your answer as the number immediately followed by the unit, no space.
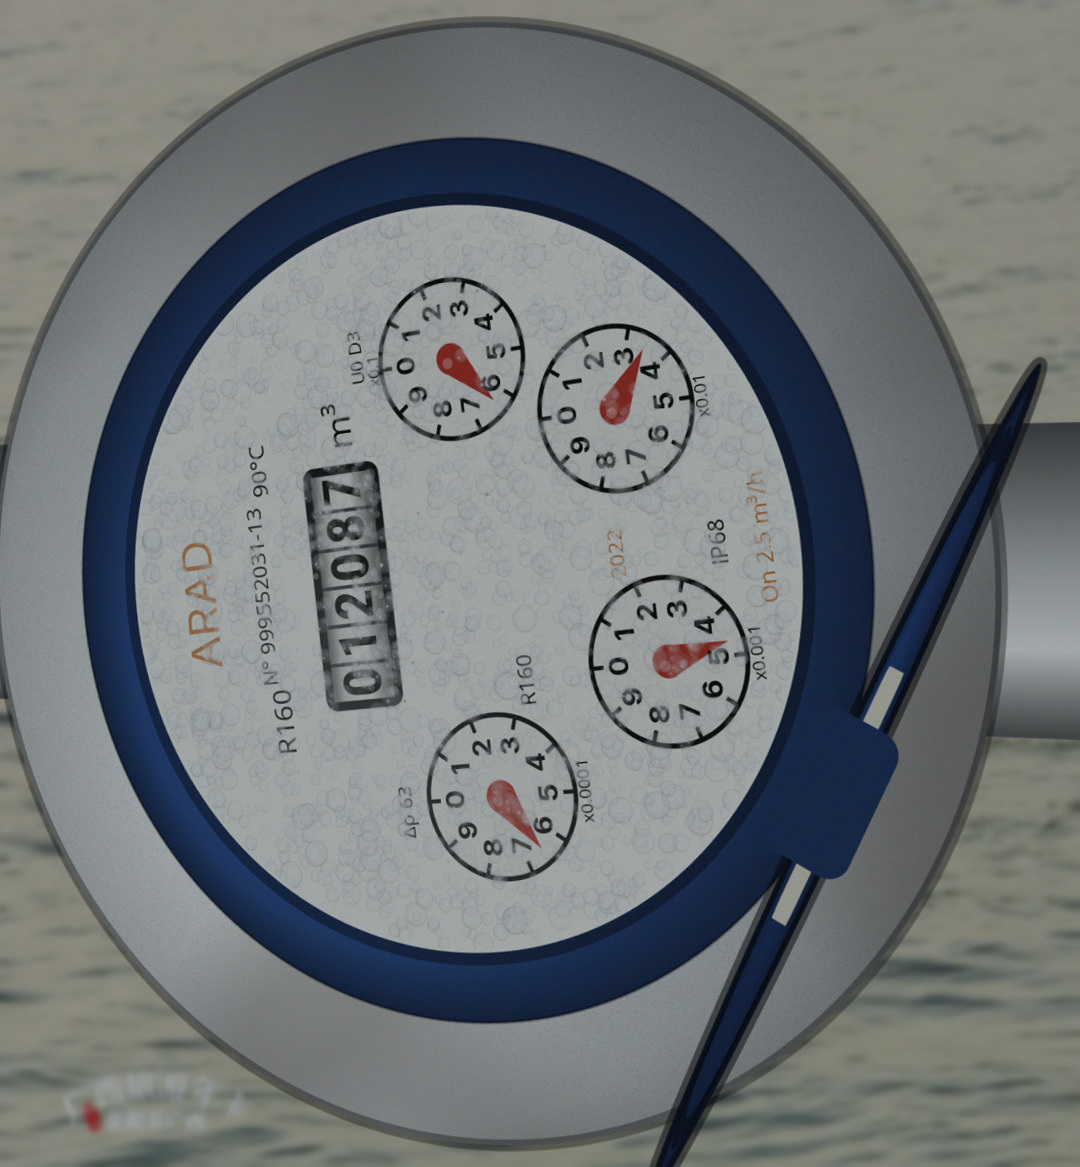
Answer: 12087.6346m³
